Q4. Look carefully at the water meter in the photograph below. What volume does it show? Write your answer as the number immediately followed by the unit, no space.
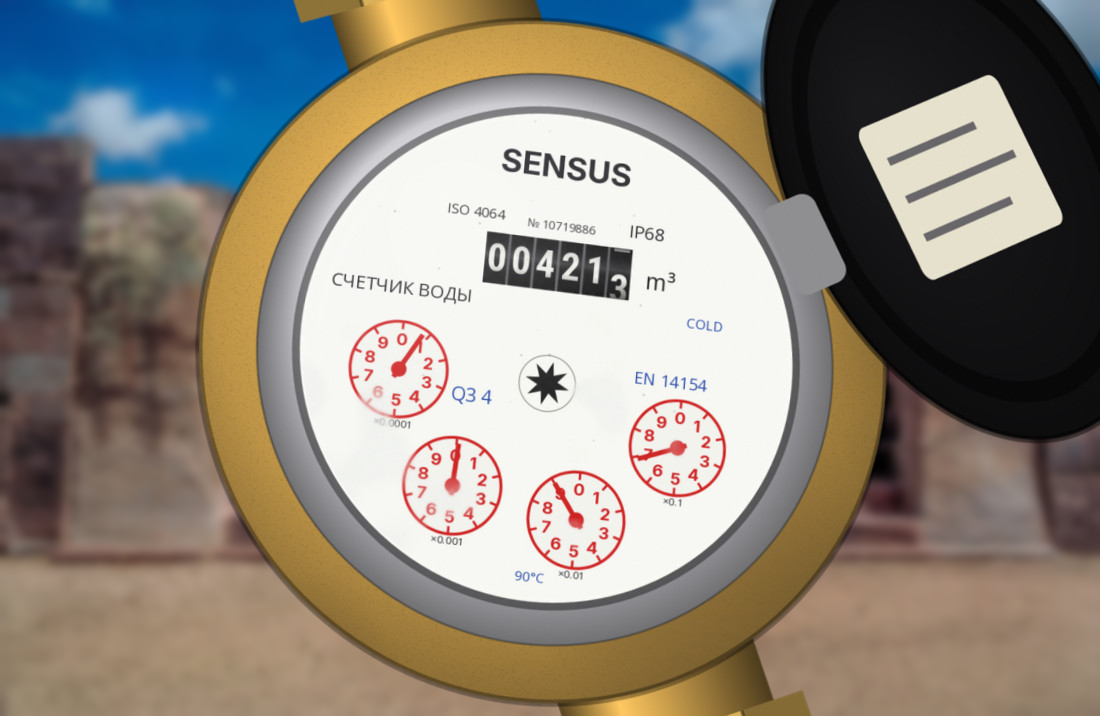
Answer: 4212.6900m³
